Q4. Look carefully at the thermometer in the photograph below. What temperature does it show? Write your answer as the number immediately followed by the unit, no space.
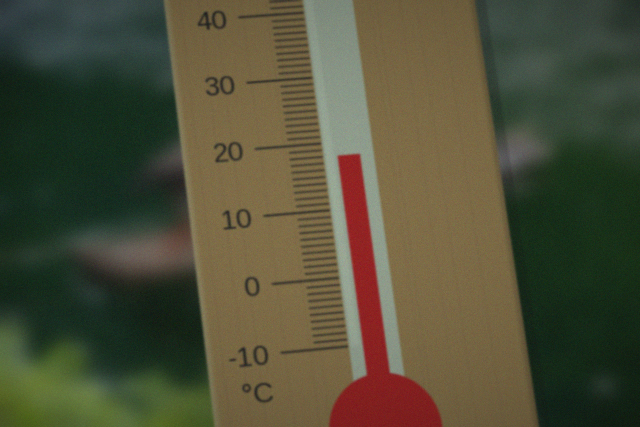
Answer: 18°C
